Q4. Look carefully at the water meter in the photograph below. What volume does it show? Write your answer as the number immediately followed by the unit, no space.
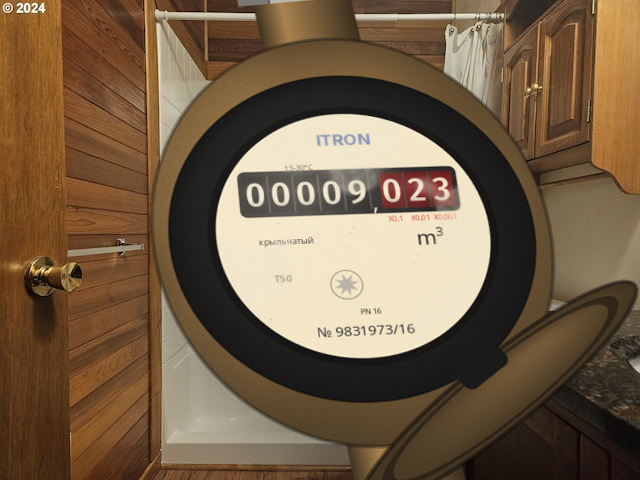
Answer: 9.023m³
